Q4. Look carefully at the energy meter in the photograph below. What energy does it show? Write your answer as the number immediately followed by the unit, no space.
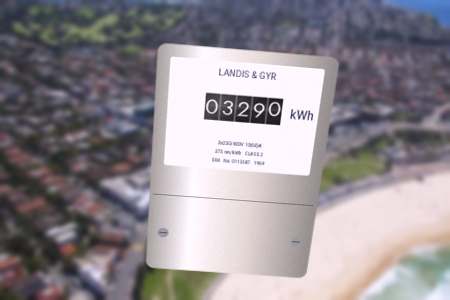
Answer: 3290kWh
